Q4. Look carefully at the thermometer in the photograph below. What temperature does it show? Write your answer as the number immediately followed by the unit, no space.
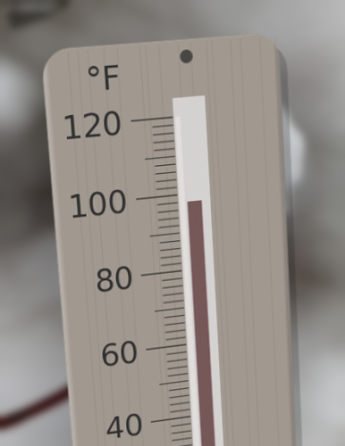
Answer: 98°F
